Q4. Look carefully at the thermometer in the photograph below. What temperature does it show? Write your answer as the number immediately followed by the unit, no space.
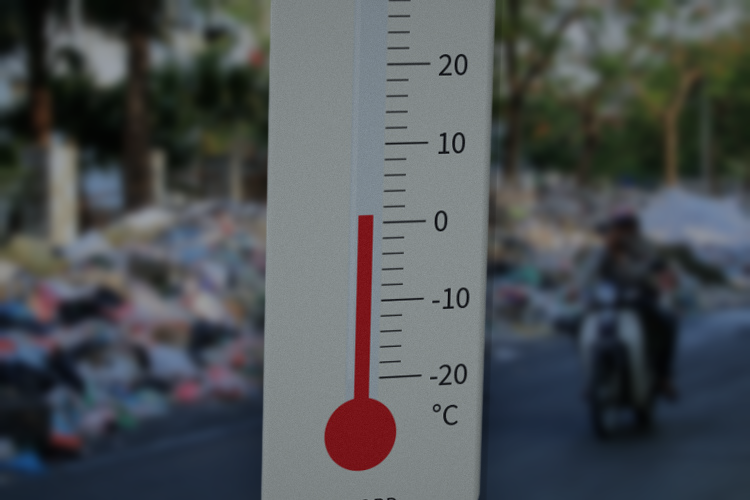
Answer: 1°C
